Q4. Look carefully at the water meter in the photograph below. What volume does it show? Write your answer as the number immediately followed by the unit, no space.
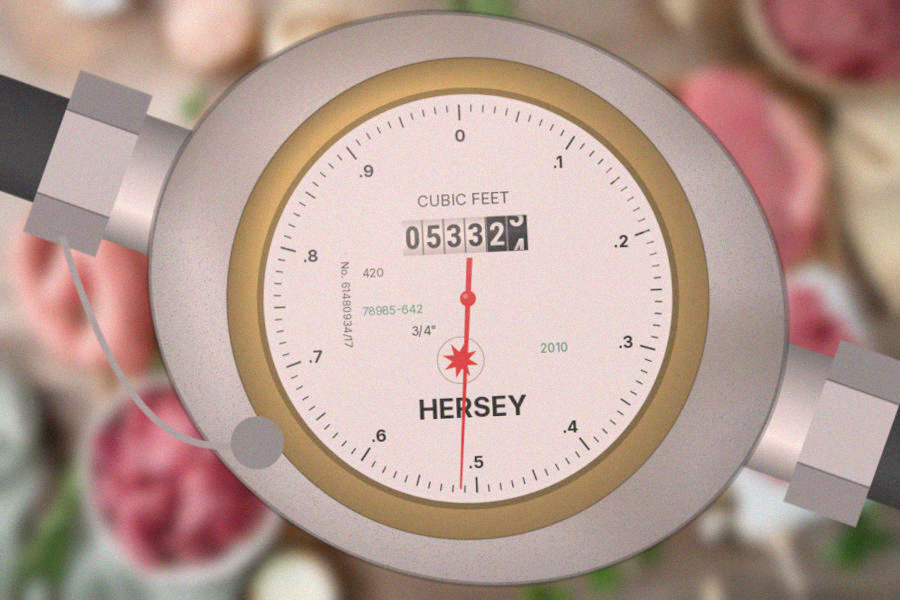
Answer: 53323.51ft³
